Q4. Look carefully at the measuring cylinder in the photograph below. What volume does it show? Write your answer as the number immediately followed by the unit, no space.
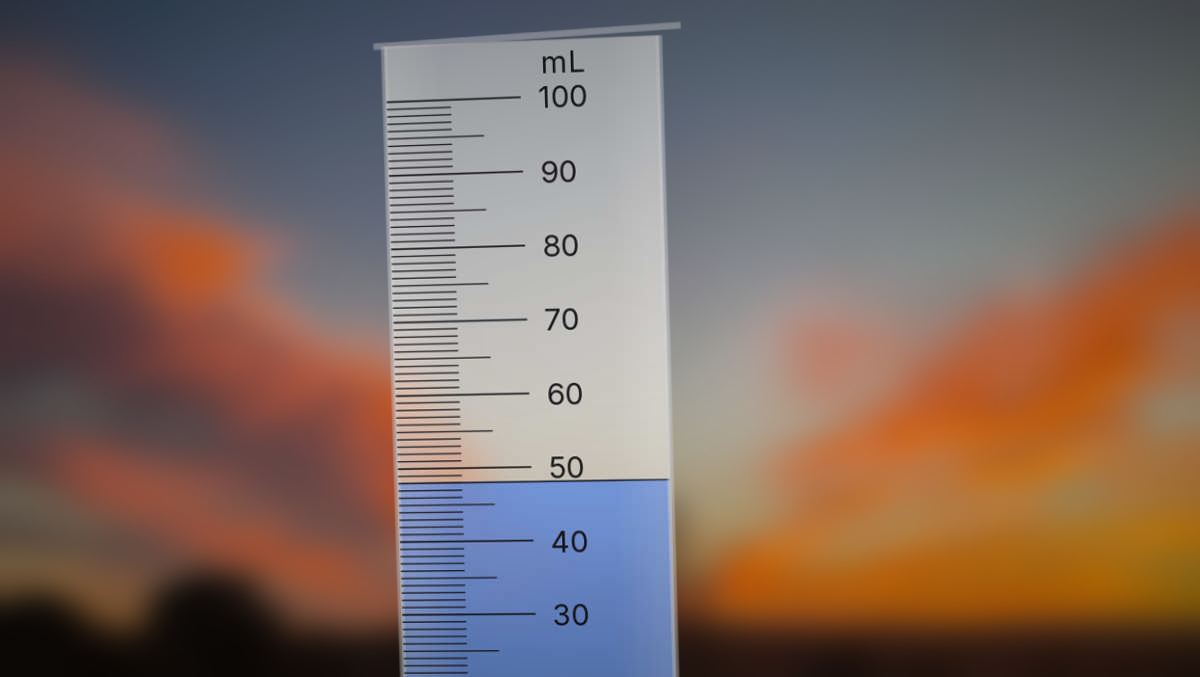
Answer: 48mL
